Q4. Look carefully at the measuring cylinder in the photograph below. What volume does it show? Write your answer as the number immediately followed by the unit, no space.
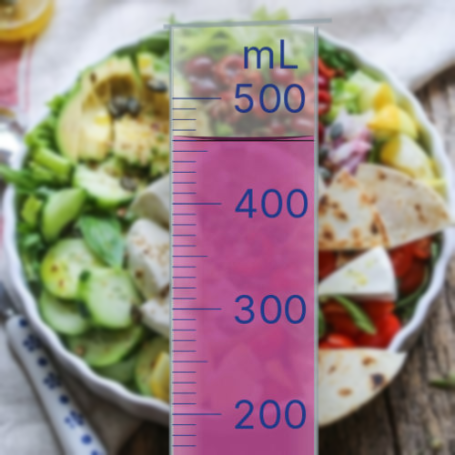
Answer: 460mL
